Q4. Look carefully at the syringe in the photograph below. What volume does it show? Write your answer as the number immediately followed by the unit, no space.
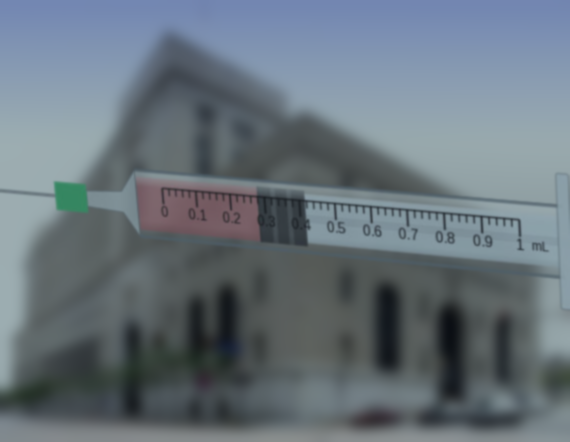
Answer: 0.28mL
